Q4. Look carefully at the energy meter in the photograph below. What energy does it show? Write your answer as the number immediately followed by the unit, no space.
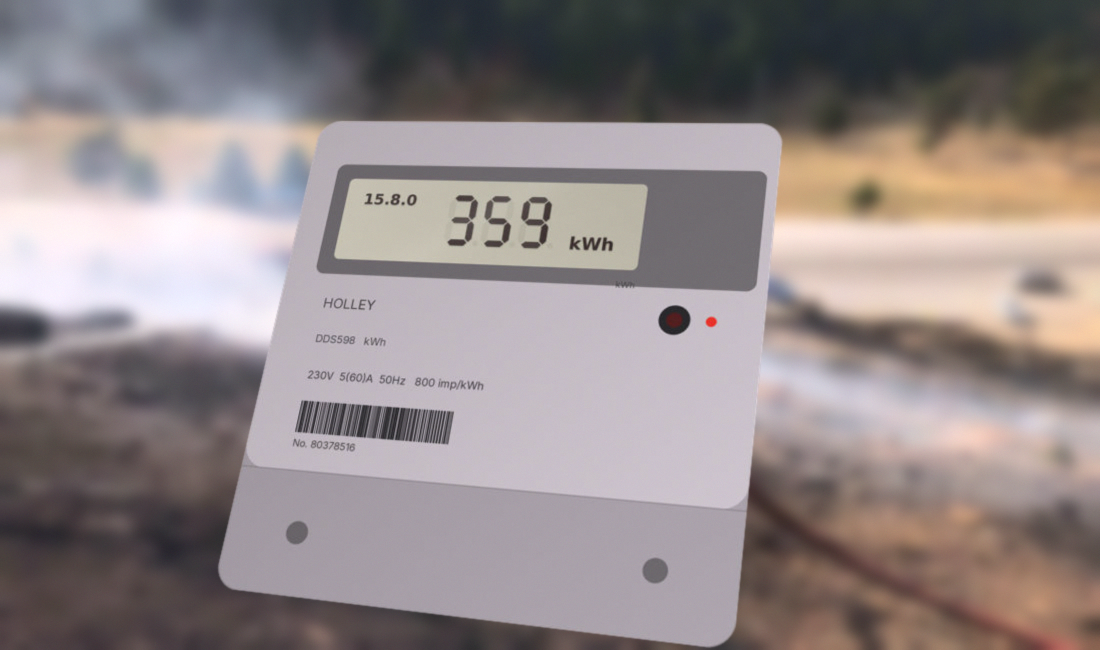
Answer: 359kWh
